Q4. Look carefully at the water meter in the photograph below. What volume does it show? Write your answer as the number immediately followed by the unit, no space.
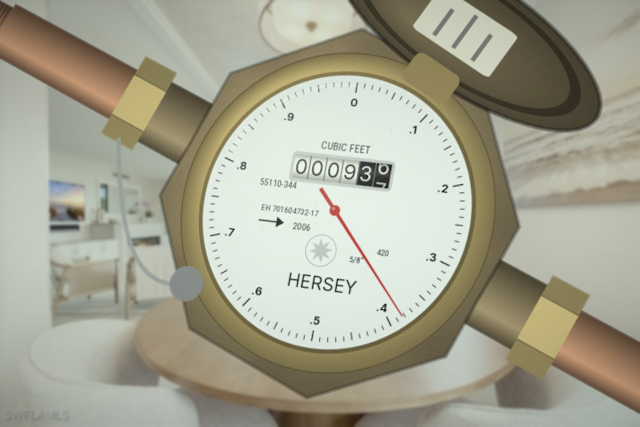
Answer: 936.38ft³
